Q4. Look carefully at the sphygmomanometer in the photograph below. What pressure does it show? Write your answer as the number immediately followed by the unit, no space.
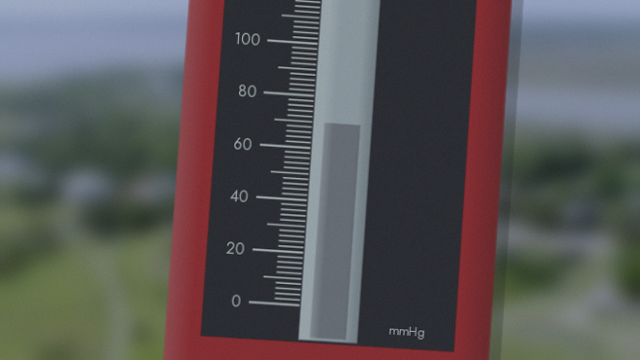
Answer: 70mmHg
